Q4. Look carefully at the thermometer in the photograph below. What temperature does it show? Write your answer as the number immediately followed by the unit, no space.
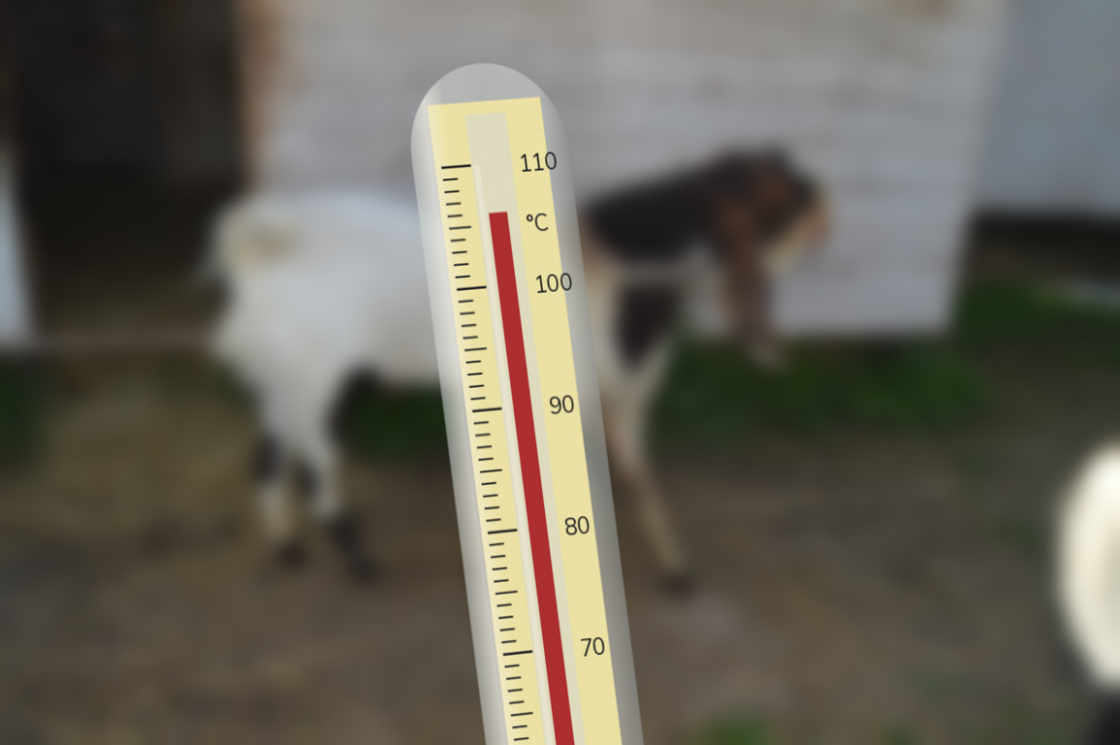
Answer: 106°C
